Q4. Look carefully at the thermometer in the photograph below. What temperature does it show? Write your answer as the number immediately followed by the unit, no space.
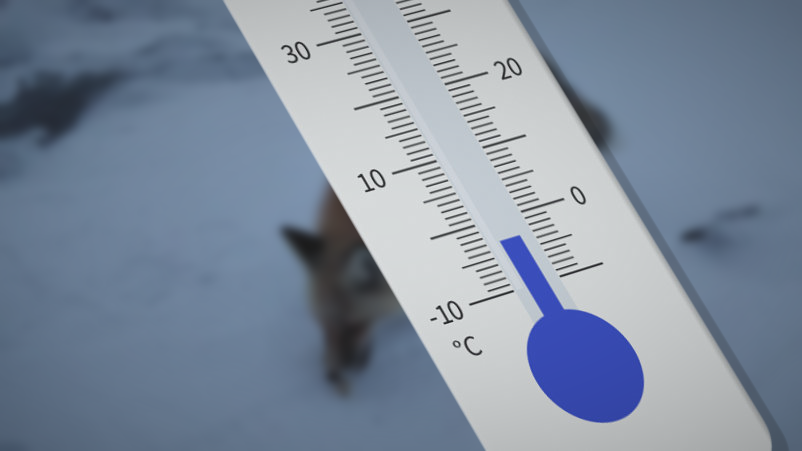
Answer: -3°C
